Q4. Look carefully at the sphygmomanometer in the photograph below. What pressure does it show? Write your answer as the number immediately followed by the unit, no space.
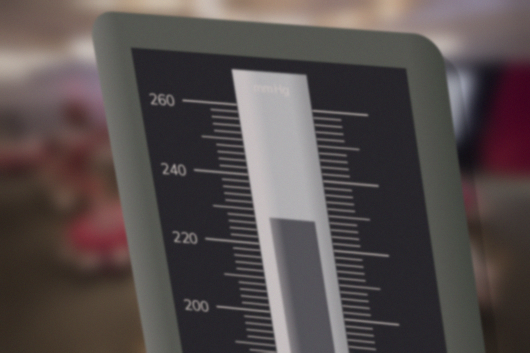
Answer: 228mmHg
